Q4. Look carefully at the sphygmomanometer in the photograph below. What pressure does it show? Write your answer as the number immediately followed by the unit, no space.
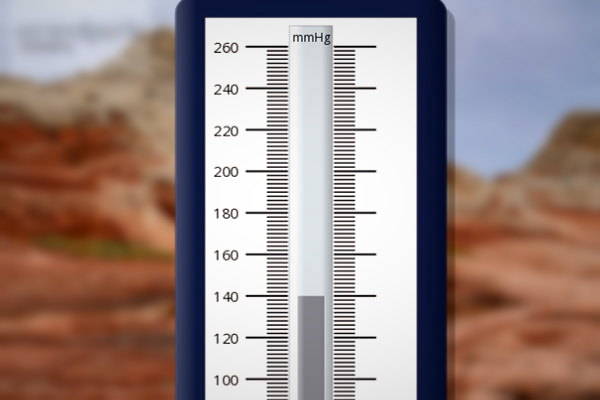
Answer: 140mmHg
